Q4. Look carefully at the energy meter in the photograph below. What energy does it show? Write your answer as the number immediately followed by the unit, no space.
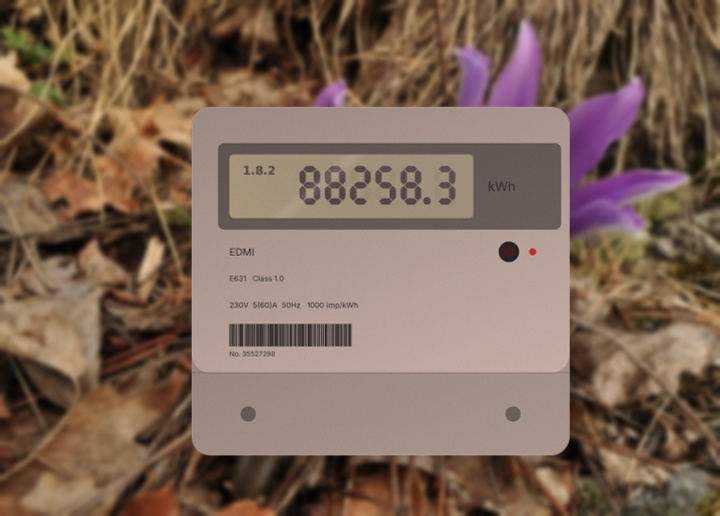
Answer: 88258.3kWh
